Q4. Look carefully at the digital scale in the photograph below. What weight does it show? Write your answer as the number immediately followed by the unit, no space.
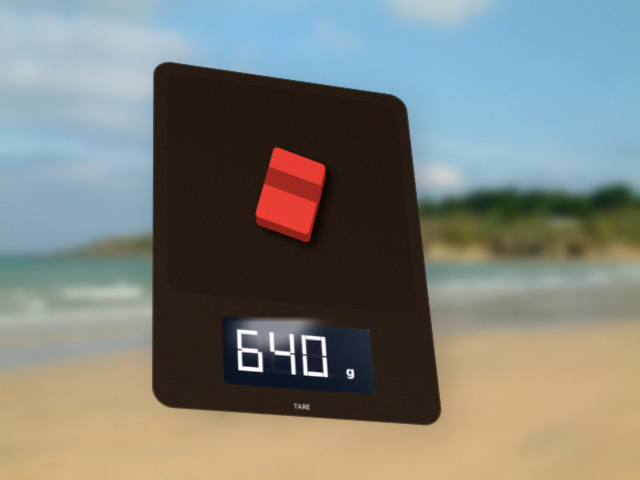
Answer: 640g
